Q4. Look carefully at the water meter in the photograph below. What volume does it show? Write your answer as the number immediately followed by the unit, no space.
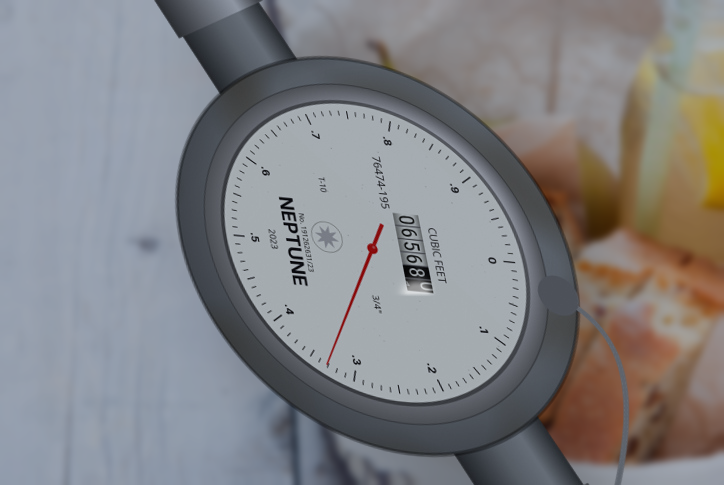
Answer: 65680.33ft³
